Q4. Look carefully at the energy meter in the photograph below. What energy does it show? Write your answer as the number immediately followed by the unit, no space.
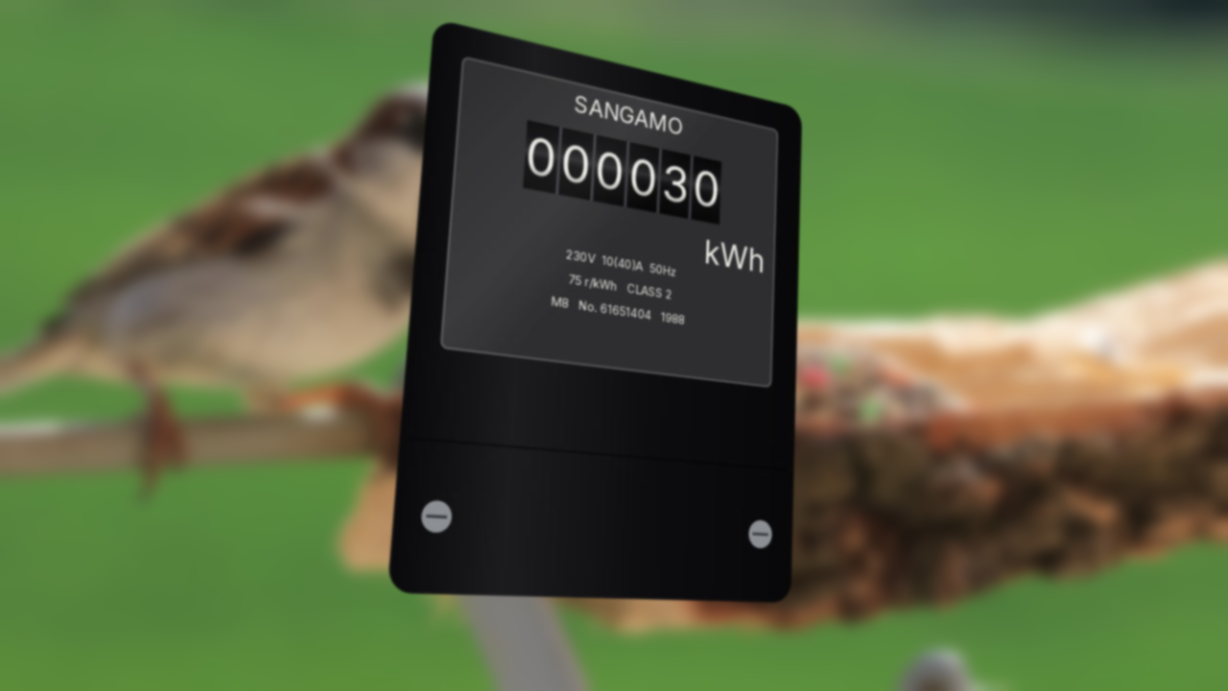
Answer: 30kWh
